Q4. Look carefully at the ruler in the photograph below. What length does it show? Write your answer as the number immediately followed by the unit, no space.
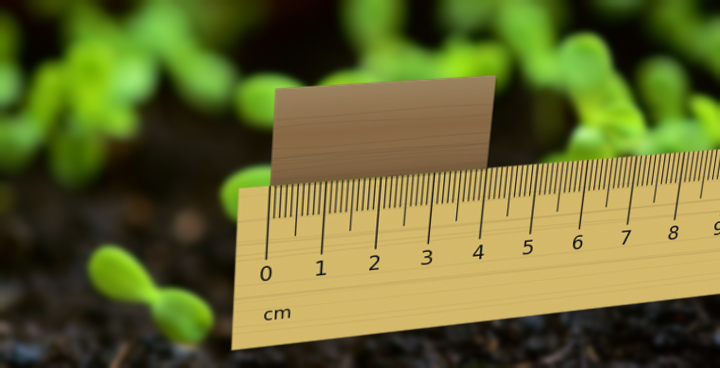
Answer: 4cm
